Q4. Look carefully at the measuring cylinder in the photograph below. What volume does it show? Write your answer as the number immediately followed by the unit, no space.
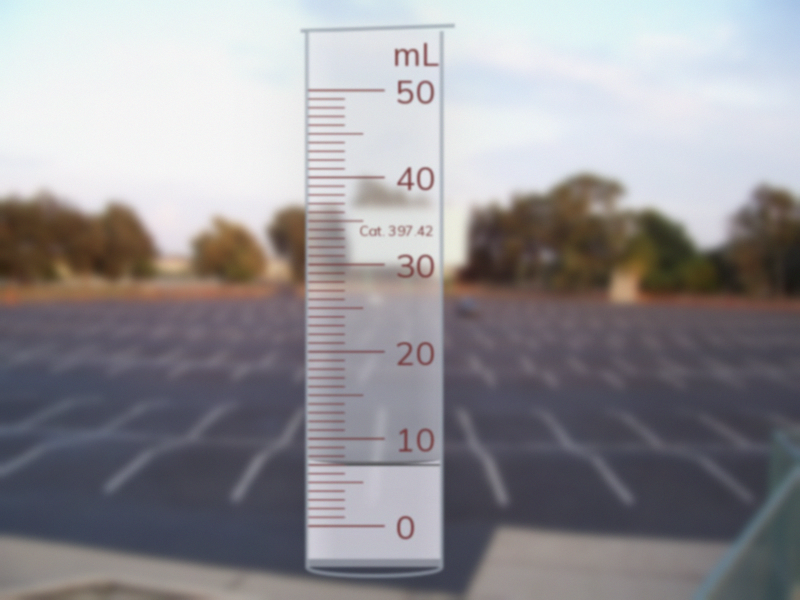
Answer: 7mL
